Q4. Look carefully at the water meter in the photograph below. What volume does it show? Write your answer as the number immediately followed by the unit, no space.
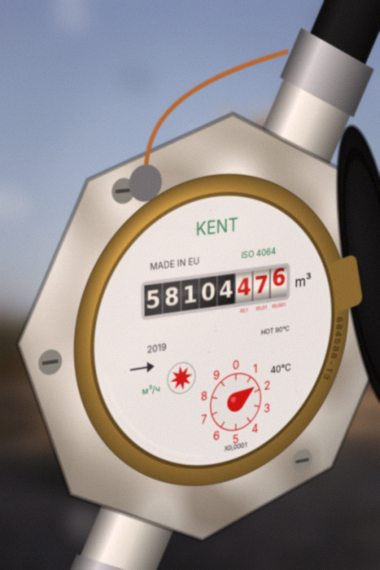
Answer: 58104.4761m³
